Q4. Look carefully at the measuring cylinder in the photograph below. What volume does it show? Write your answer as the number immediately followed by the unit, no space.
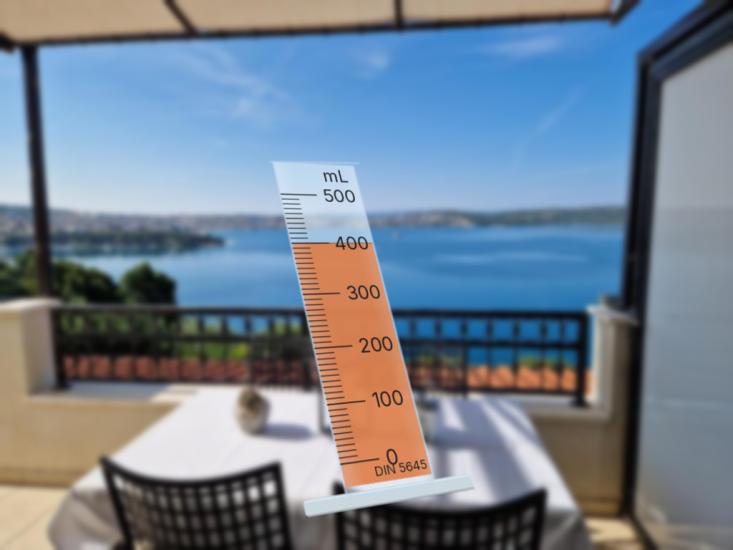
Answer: 400mL
